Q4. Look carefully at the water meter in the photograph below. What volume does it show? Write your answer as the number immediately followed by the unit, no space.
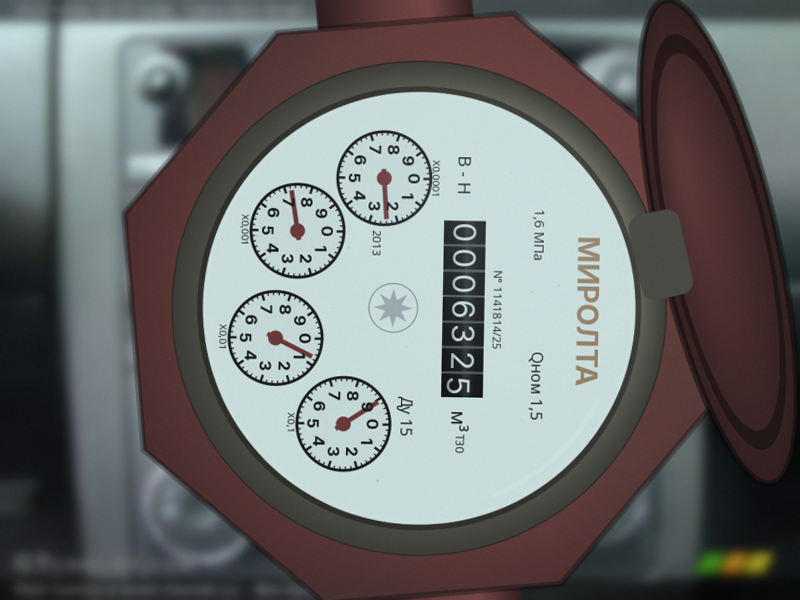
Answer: 6324.9072m³
